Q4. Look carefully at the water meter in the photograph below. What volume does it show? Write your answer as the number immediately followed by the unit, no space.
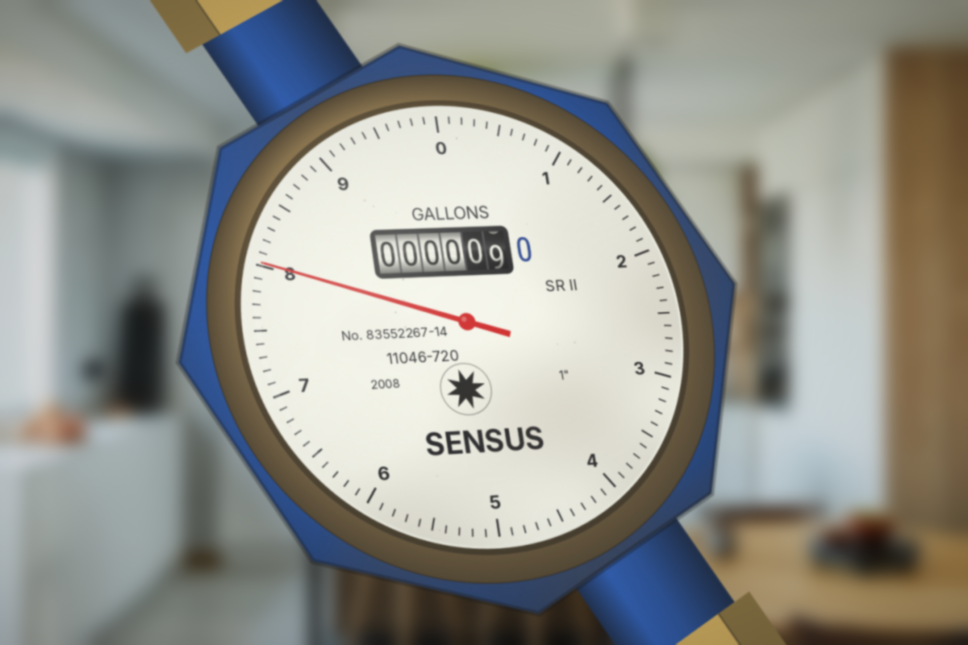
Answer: 88.0gal
